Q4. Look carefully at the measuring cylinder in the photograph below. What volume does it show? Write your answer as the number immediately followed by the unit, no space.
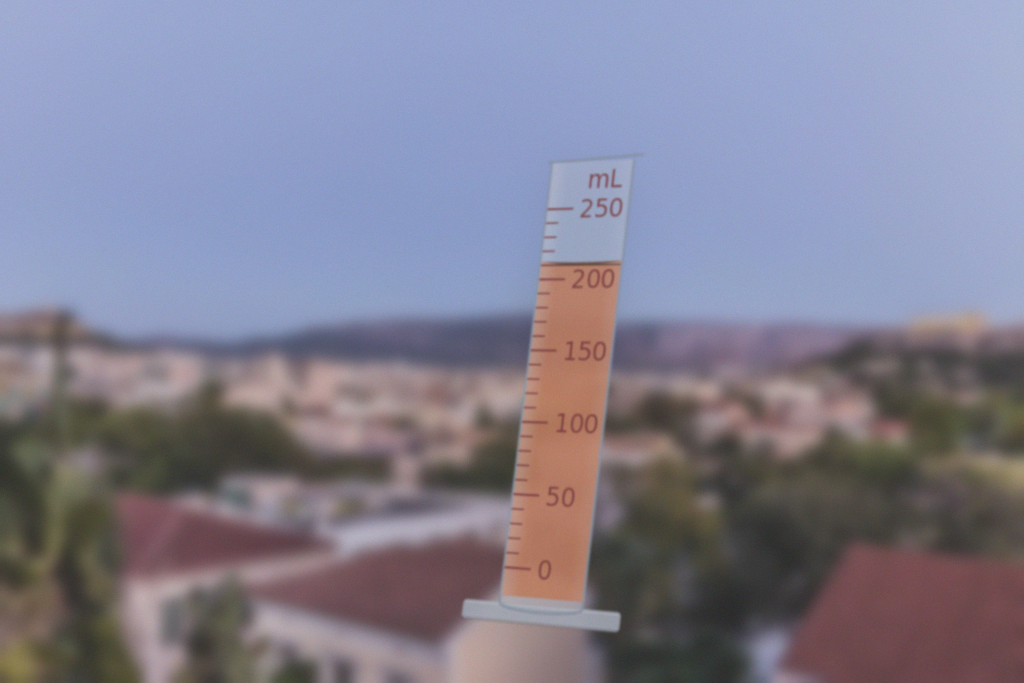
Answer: 210mL
